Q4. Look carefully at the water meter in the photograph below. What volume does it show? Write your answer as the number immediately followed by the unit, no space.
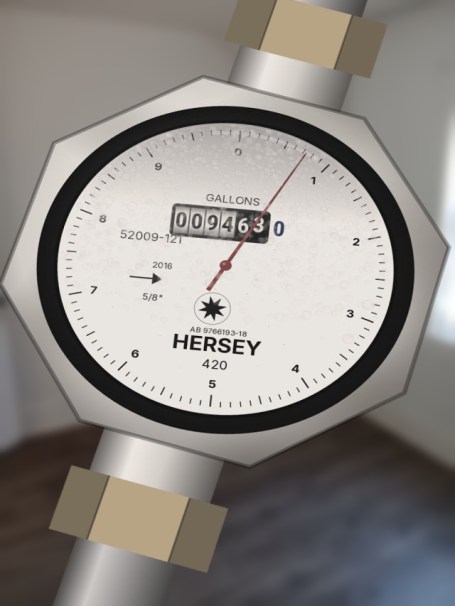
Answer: 94630.7gal
